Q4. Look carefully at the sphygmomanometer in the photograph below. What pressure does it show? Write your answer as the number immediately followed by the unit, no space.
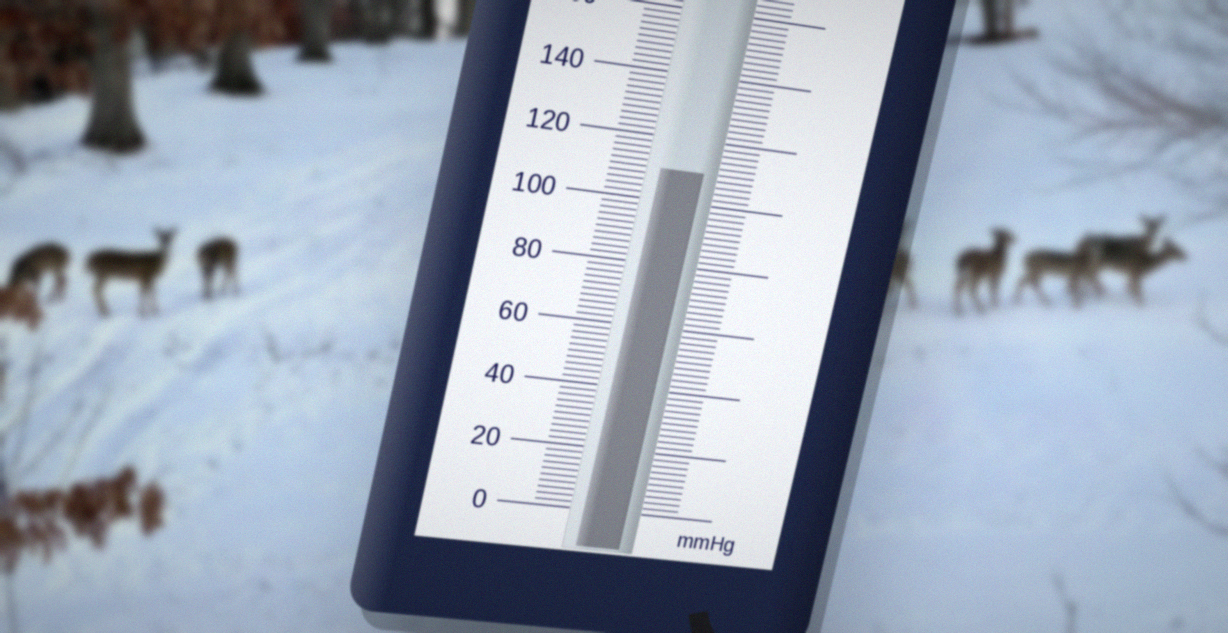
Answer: 110mmHg
